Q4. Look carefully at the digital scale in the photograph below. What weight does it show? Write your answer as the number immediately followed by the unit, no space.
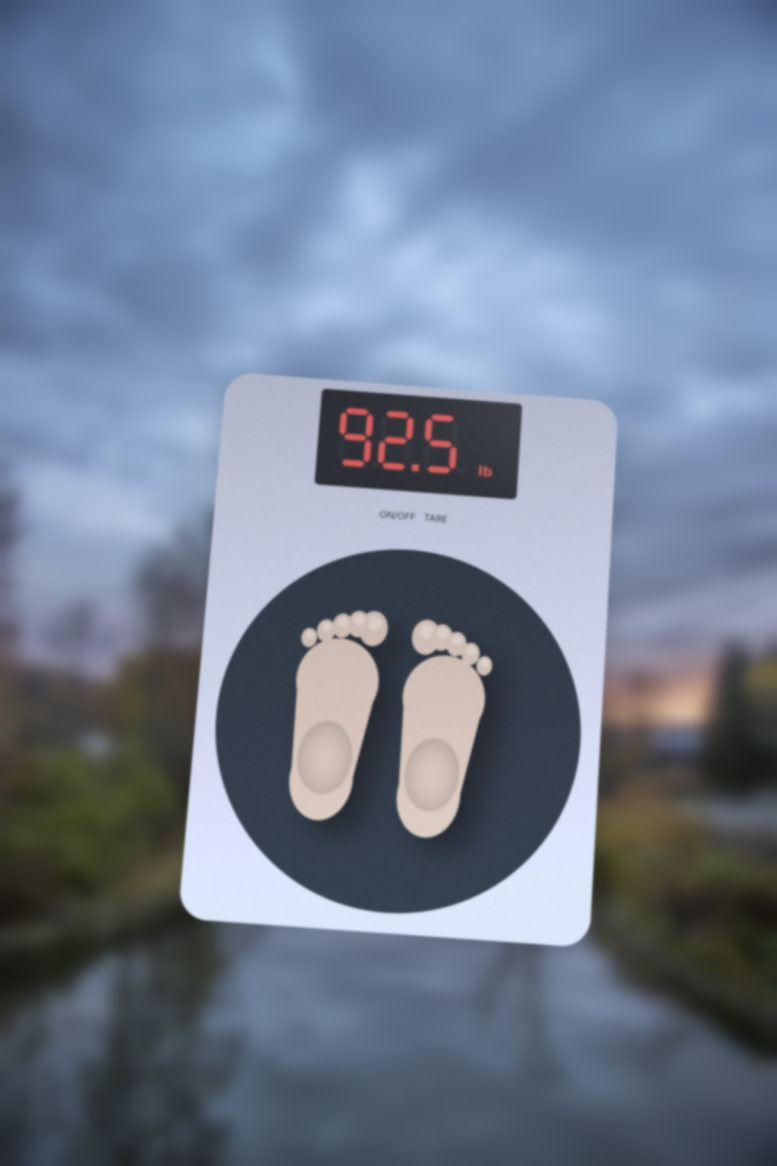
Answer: 92.5lb
